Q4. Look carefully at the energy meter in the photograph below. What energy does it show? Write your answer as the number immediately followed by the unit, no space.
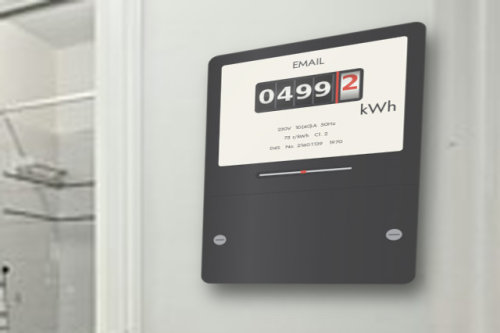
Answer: 499.2kWh
